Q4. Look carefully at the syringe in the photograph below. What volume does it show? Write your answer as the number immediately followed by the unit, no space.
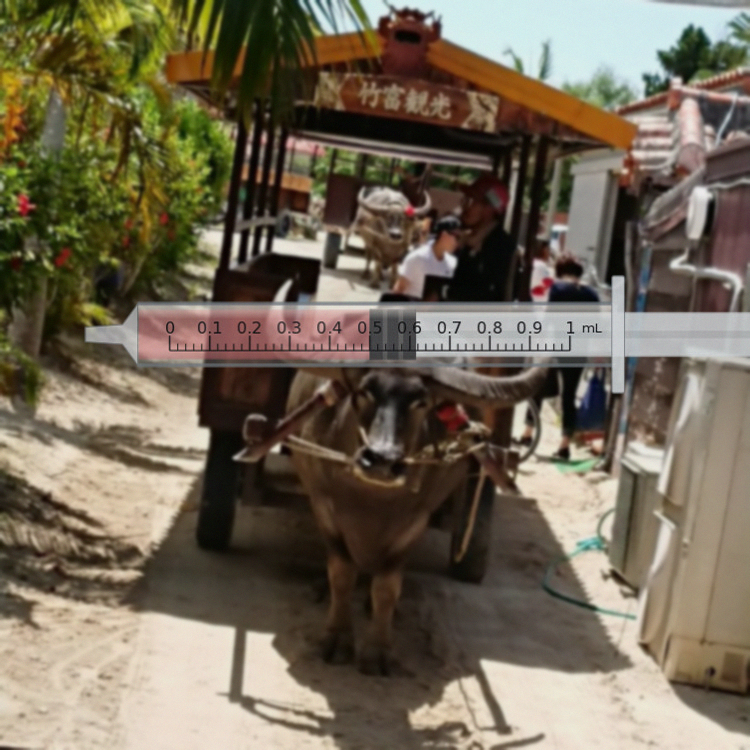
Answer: 0.5mL
